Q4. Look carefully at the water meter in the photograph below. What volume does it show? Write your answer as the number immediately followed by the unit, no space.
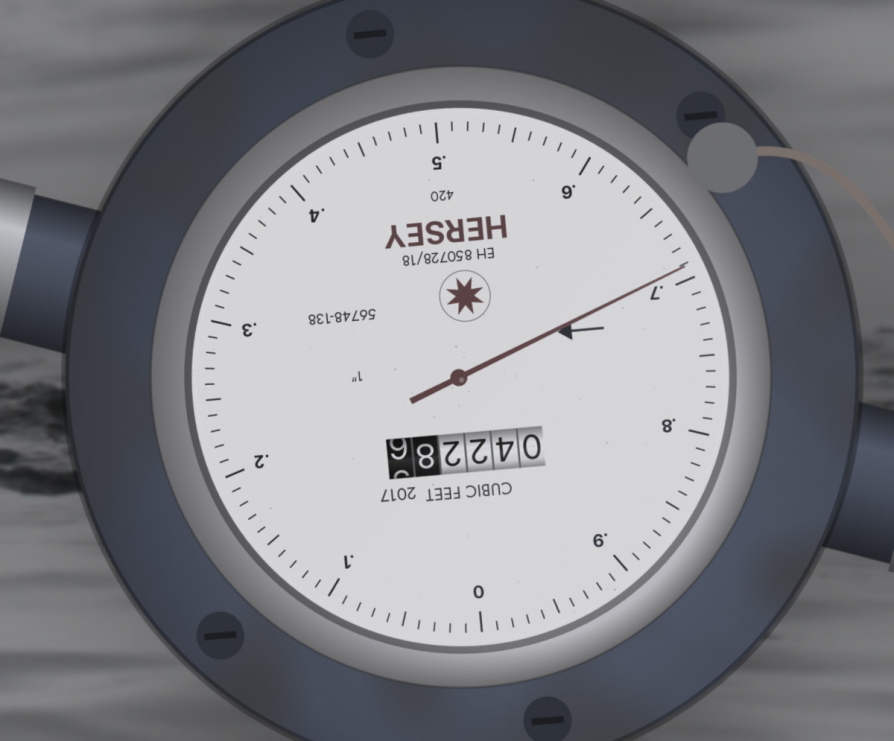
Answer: 42285.69ft³
